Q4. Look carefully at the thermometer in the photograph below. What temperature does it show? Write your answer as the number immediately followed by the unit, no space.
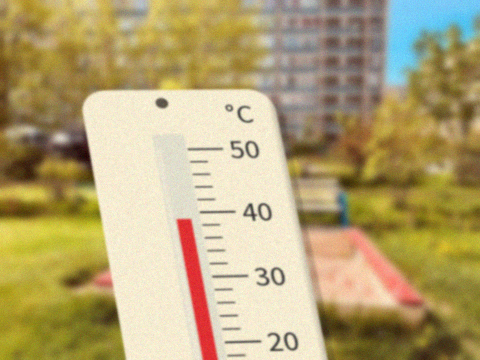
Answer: 39°C
